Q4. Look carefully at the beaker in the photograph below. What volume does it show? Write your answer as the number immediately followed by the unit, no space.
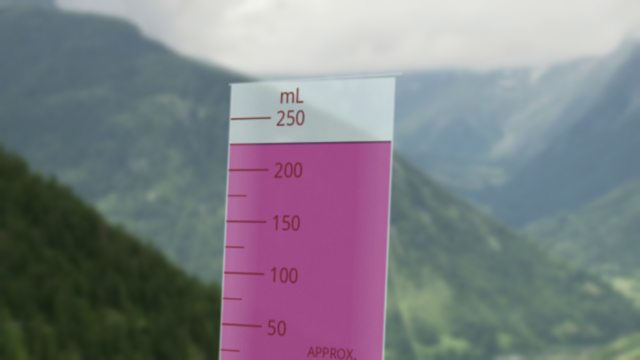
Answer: 225mL
